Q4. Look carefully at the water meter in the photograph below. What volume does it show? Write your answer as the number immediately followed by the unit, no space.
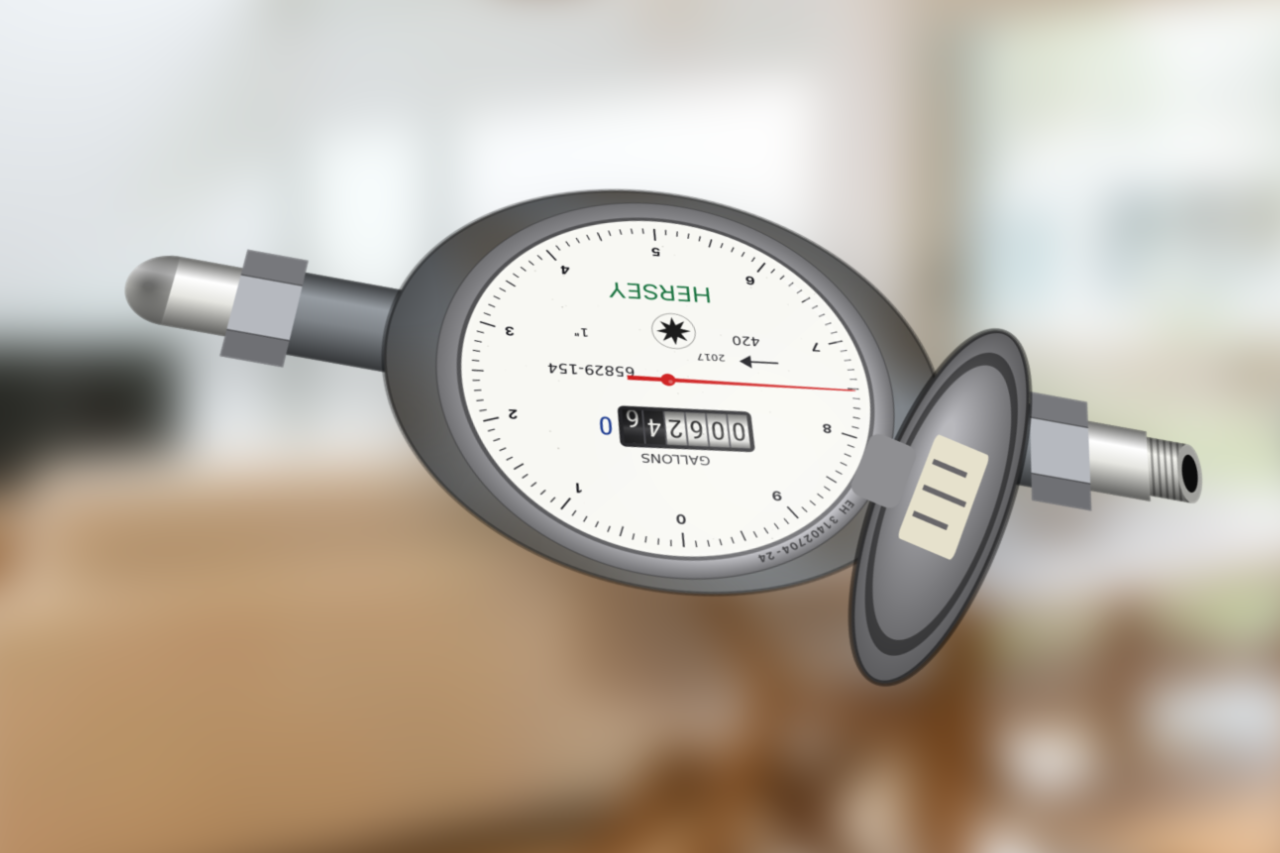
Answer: 62457.5gal
